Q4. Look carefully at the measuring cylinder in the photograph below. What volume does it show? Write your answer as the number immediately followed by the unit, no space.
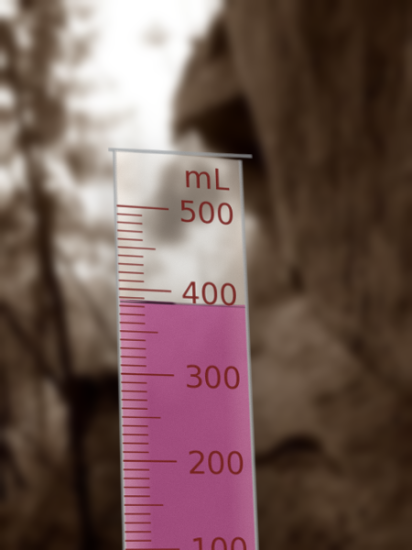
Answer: 385mL
